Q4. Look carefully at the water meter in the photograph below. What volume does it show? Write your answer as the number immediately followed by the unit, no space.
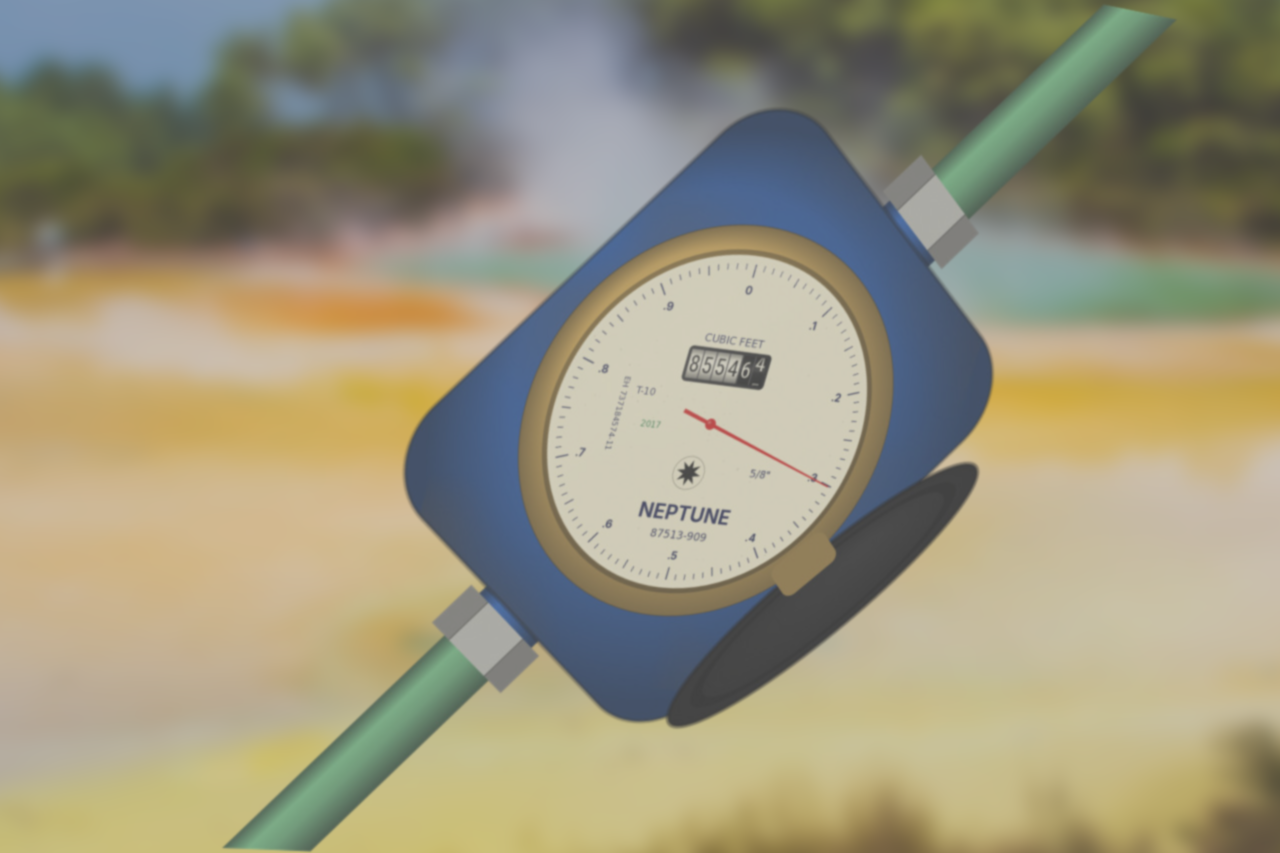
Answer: 855464.30ft³
